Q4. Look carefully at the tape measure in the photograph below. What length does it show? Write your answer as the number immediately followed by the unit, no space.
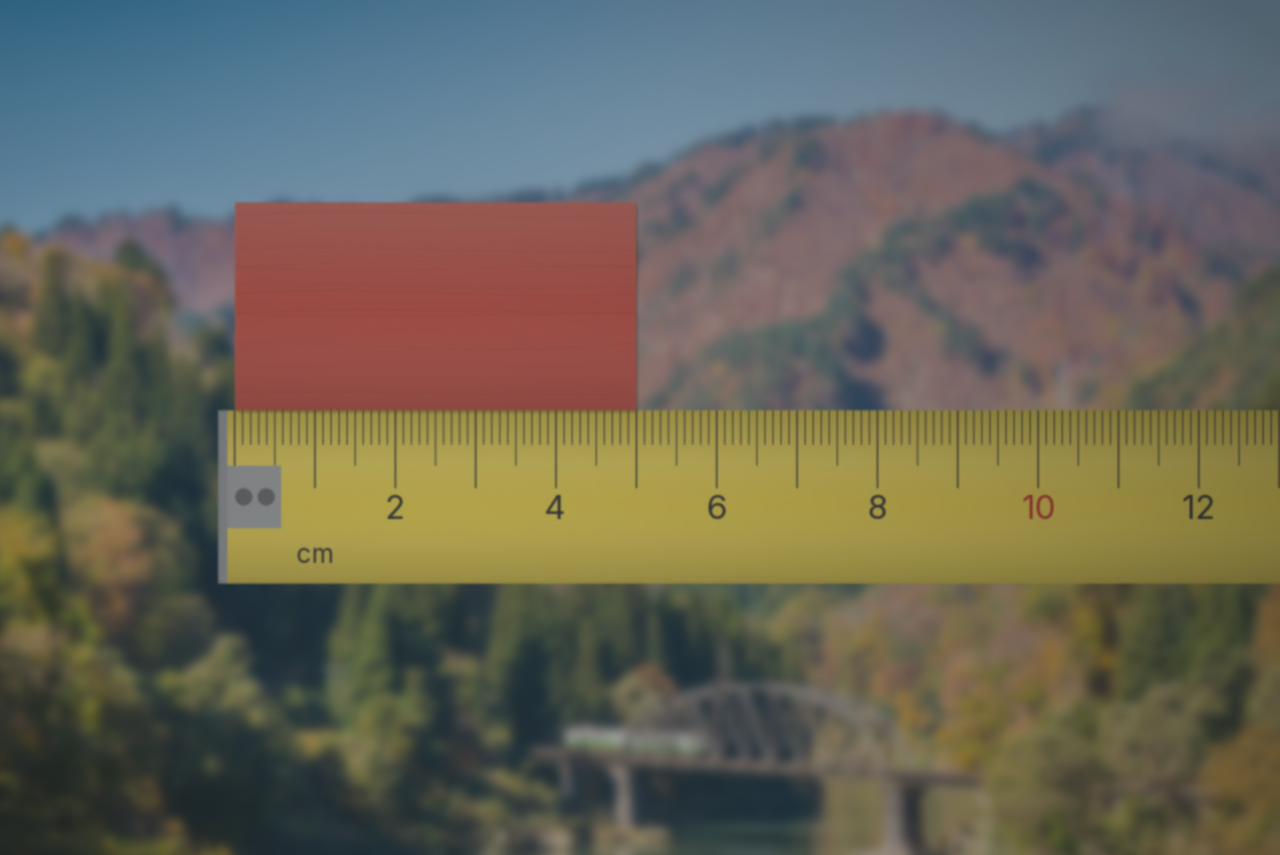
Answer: 5cm
